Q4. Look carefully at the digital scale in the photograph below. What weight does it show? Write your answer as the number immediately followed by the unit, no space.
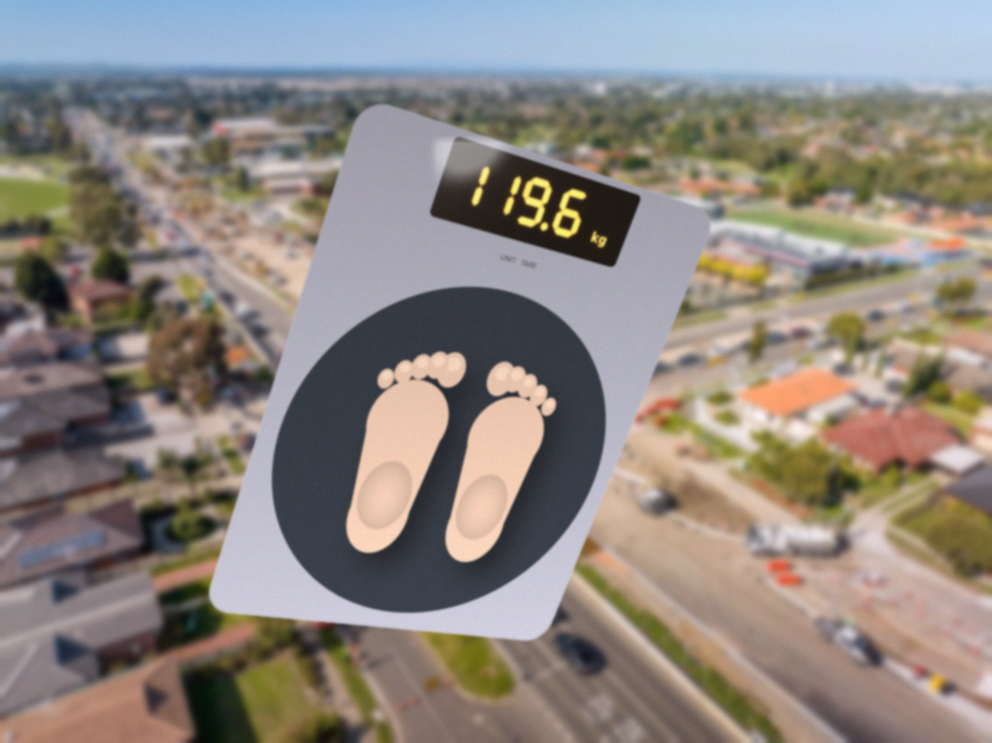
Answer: 119.6kg
